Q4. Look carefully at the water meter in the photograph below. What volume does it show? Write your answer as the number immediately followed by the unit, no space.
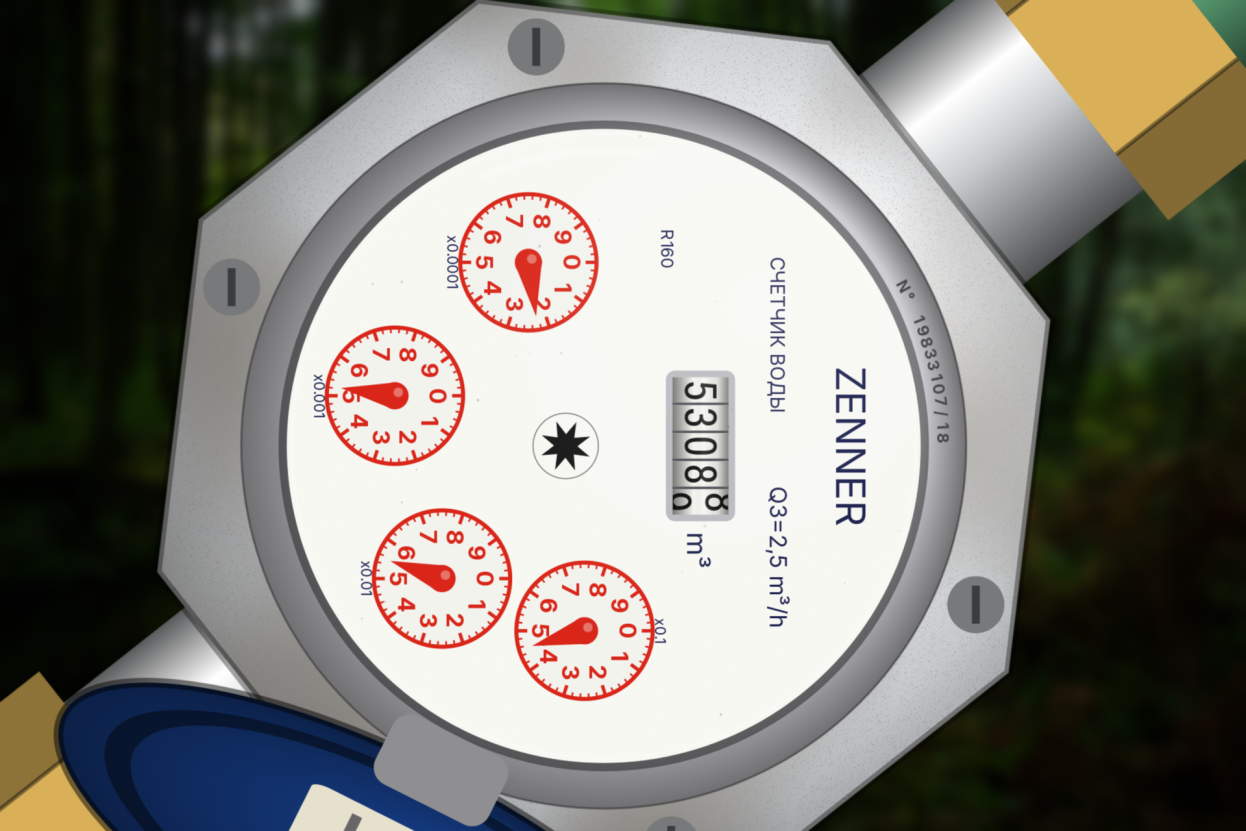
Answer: 53088.4552m³
